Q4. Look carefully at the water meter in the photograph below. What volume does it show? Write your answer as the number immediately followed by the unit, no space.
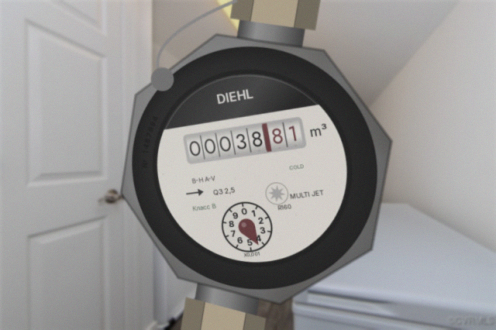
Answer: 38.814m³
